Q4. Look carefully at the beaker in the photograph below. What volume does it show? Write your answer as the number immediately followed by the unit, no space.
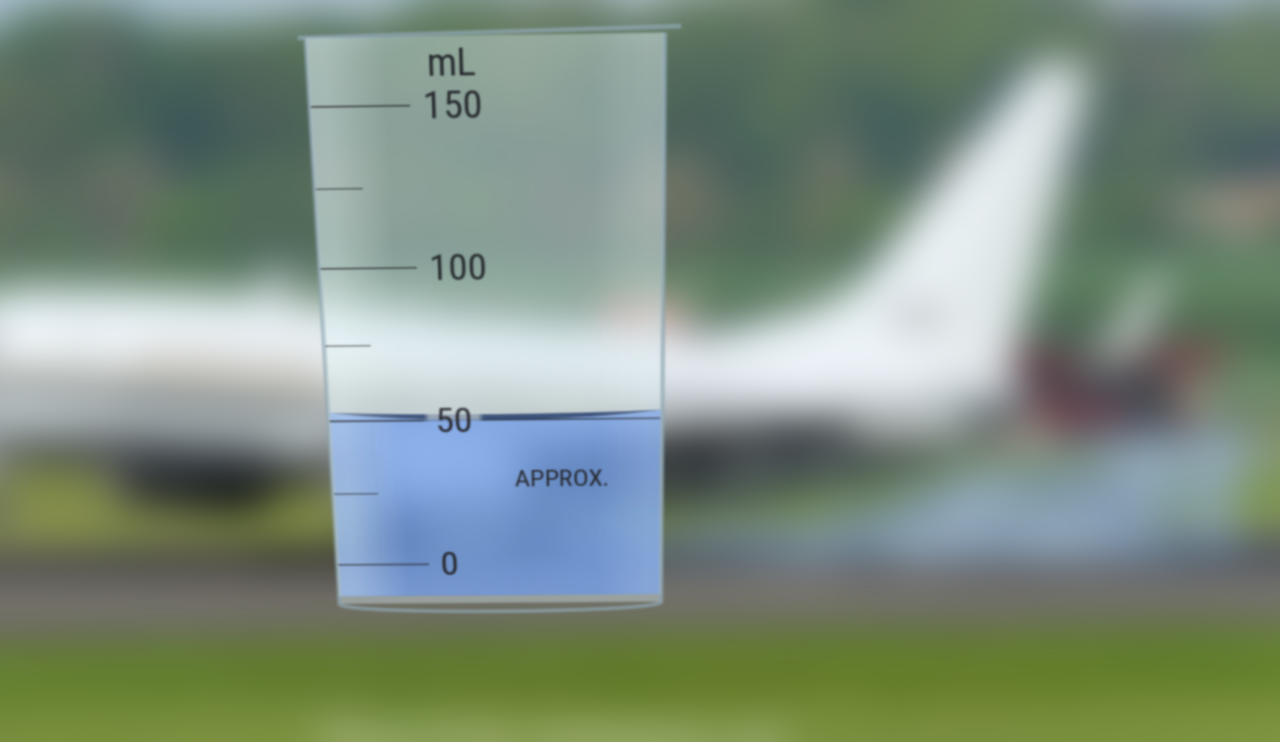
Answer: 50mL
